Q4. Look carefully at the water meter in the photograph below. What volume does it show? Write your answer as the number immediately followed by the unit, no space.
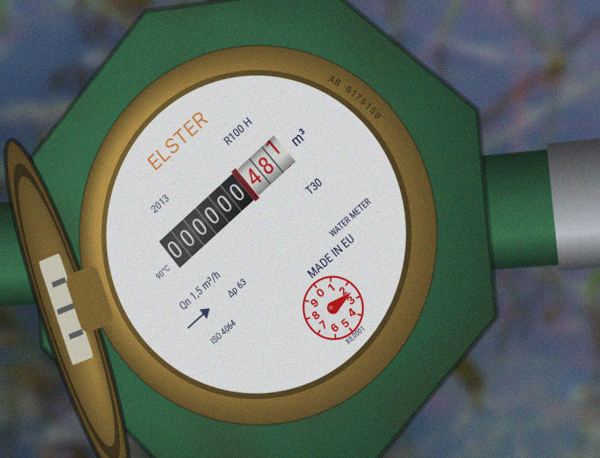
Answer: 0.4812m³
